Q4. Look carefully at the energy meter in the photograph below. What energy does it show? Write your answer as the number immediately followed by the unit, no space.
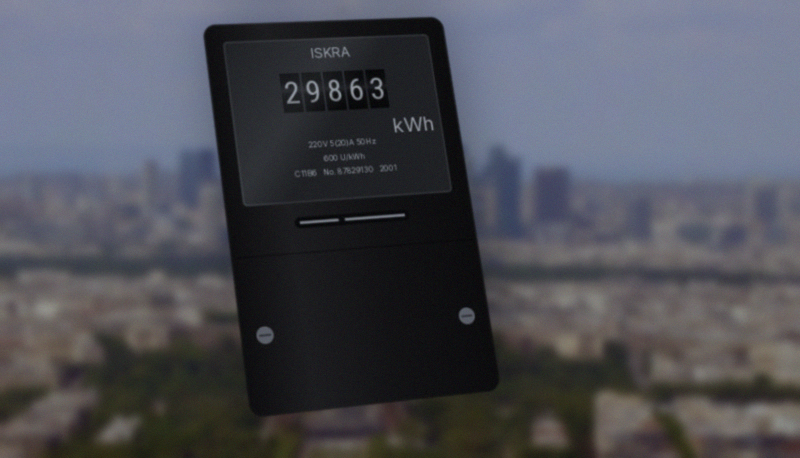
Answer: 29863kWh
